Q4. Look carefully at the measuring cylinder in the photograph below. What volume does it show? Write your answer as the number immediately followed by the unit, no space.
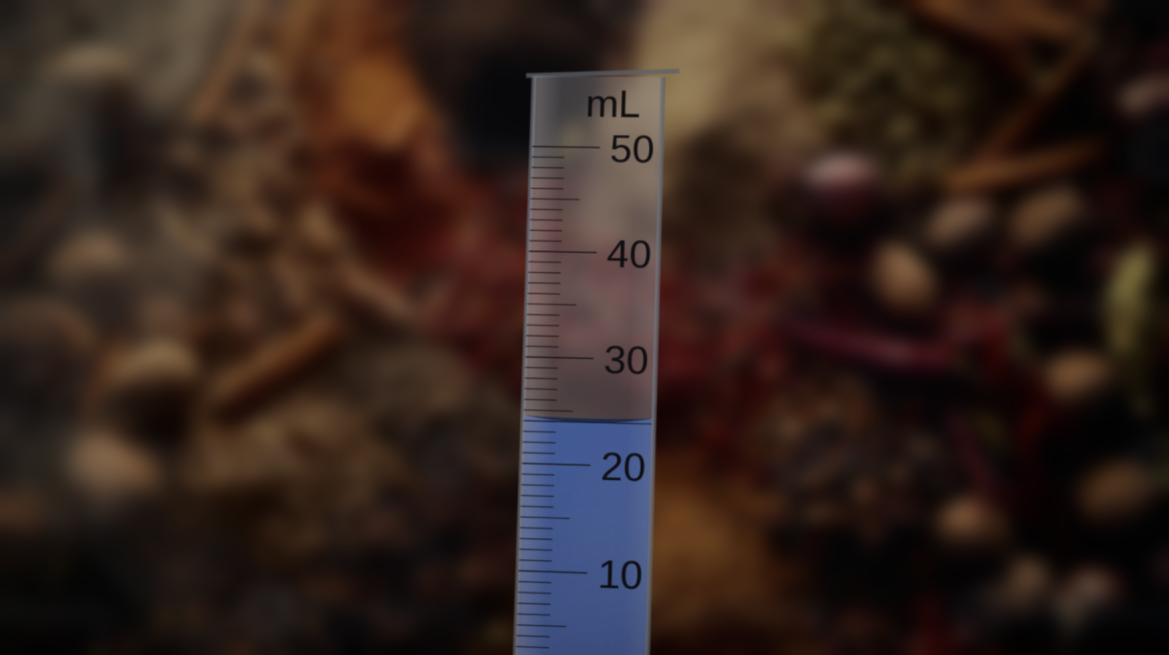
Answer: 24mL
